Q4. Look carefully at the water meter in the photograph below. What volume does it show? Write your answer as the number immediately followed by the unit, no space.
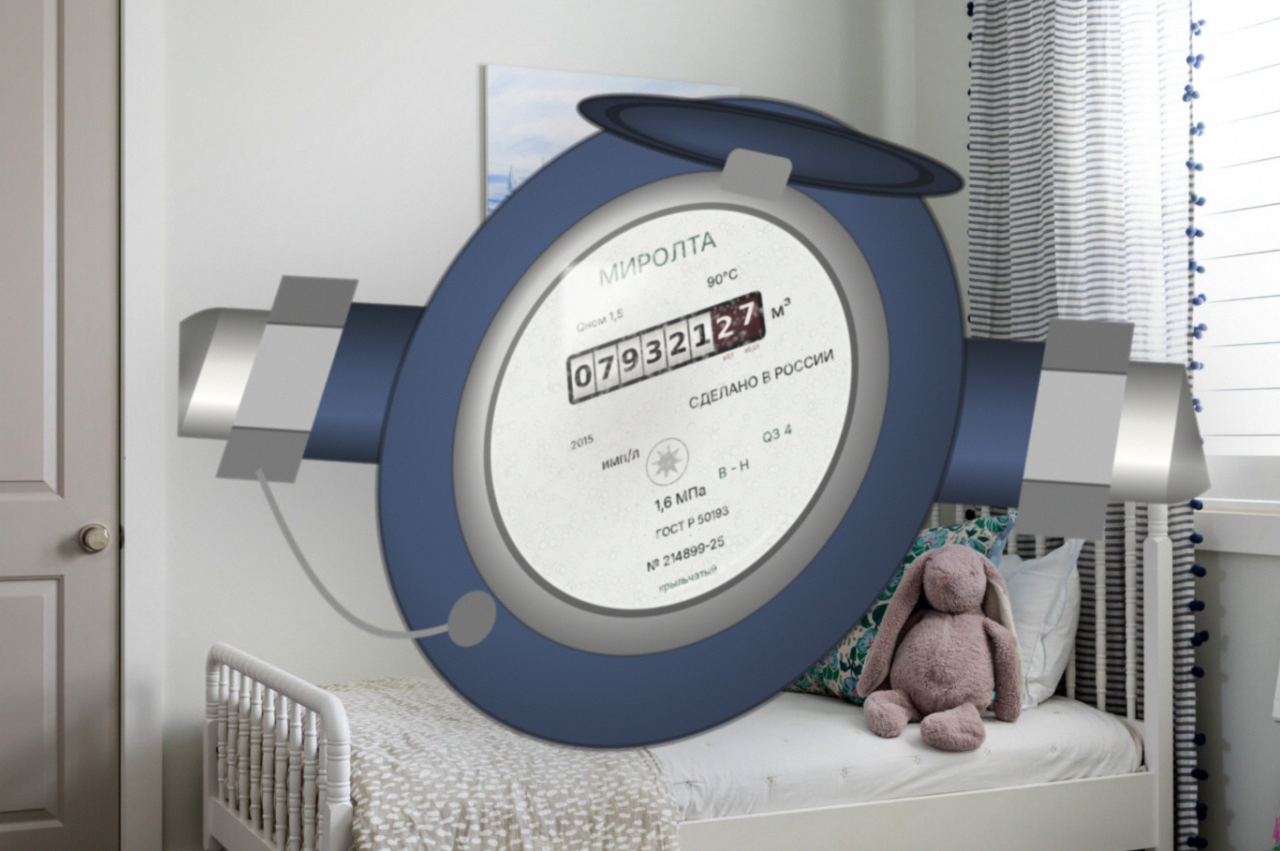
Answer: 79321.27m³
